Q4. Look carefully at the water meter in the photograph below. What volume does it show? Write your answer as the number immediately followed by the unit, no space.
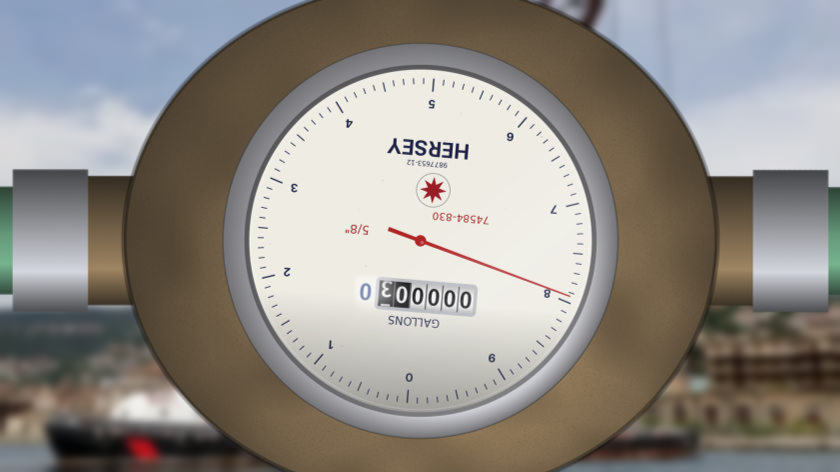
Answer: 27.9gal
